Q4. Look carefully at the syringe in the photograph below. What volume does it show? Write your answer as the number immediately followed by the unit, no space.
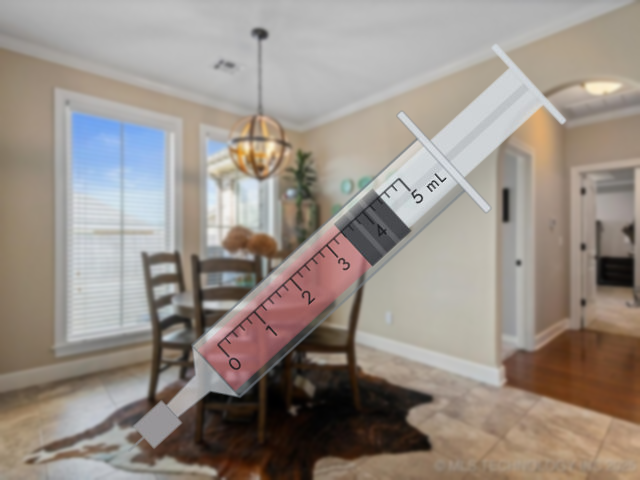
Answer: 3.4mL
